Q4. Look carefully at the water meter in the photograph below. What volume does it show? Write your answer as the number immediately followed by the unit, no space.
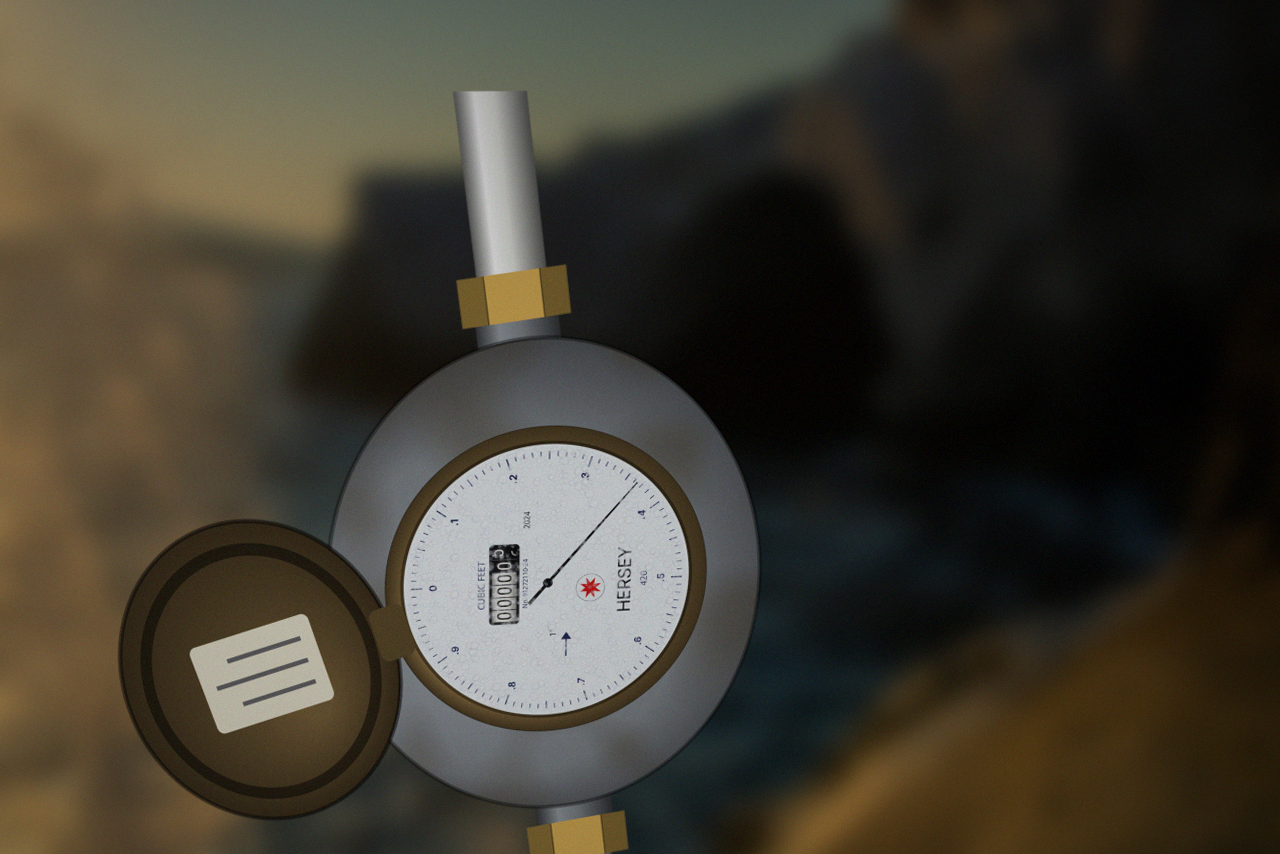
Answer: 5.36ft³
